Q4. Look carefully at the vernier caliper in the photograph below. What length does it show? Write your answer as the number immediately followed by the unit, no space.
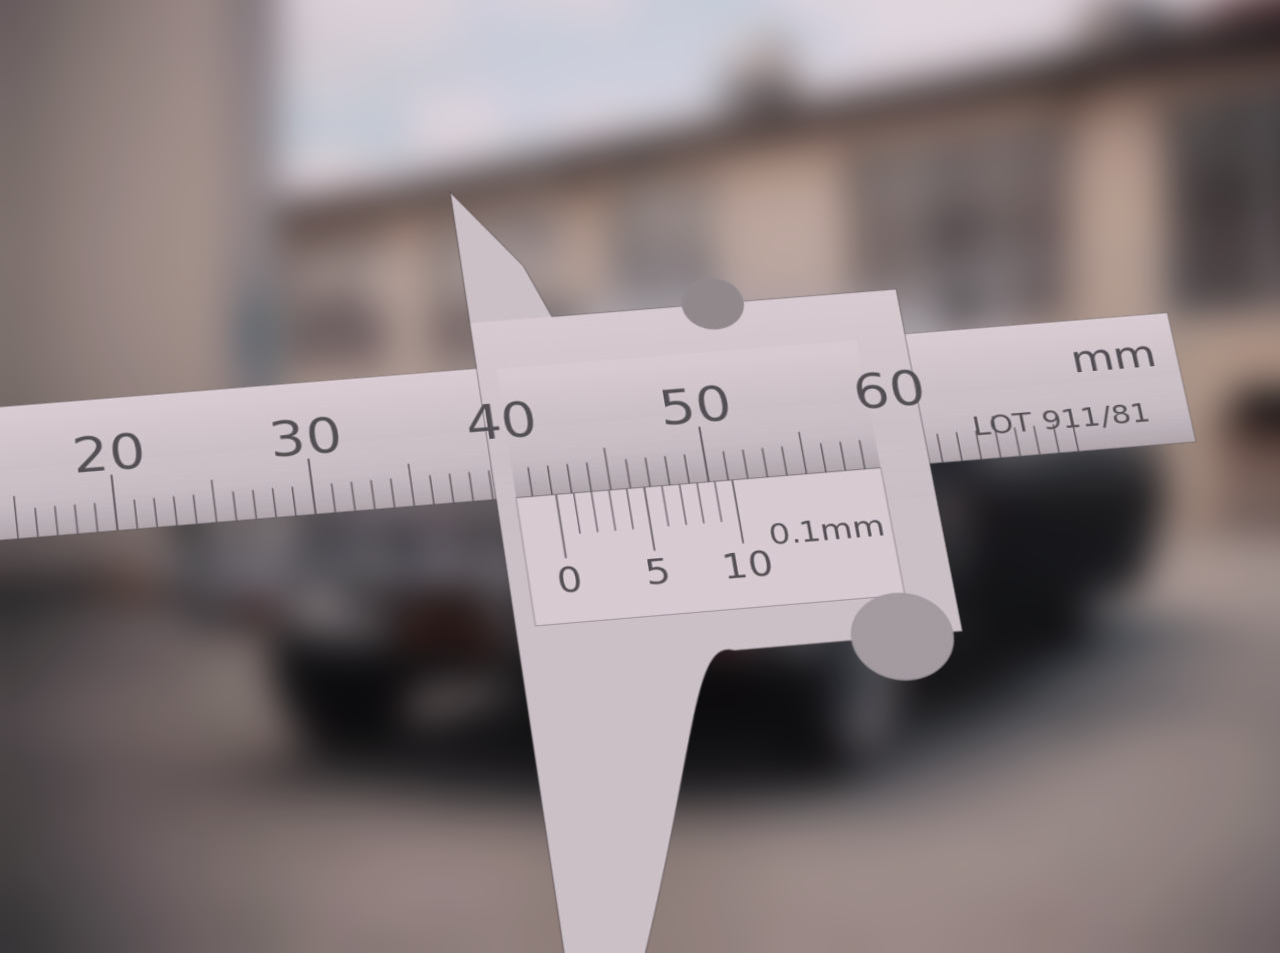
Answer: 42.2mm
